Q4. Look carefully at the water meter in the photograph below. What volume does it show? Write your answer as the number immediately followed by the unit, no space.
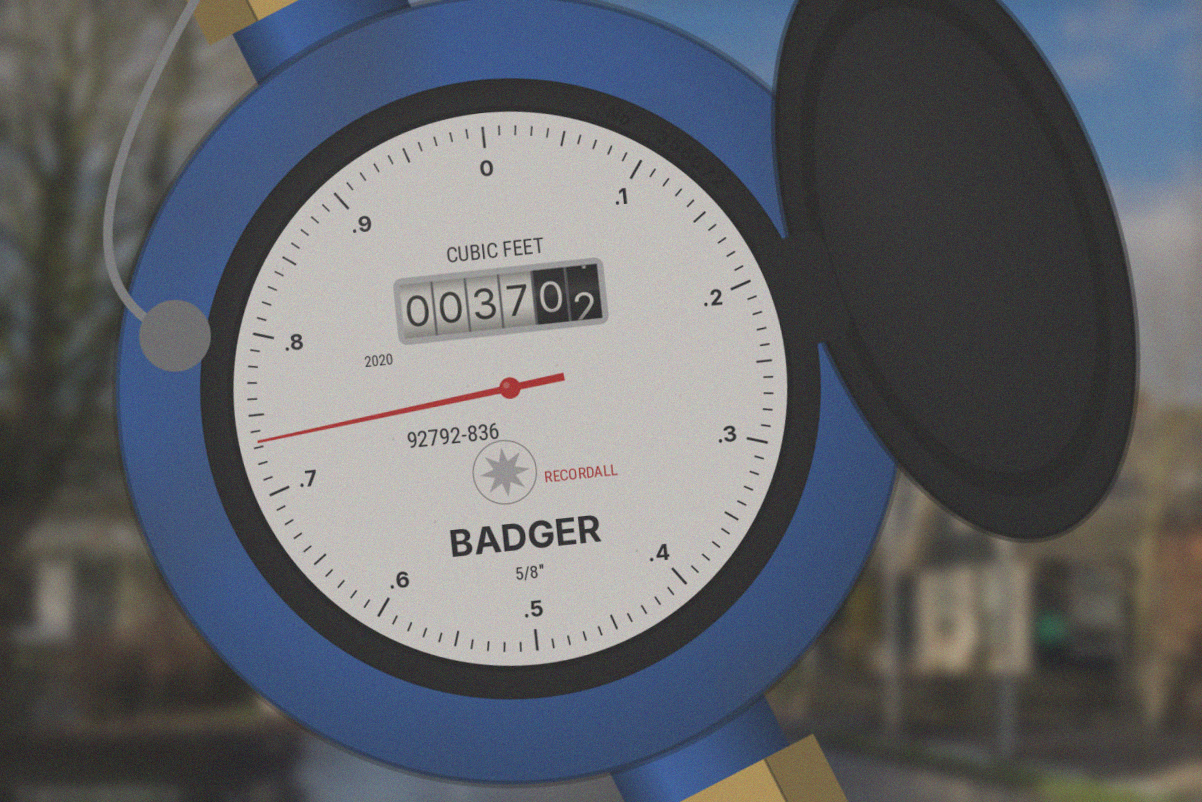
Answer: 3701.73ft³
